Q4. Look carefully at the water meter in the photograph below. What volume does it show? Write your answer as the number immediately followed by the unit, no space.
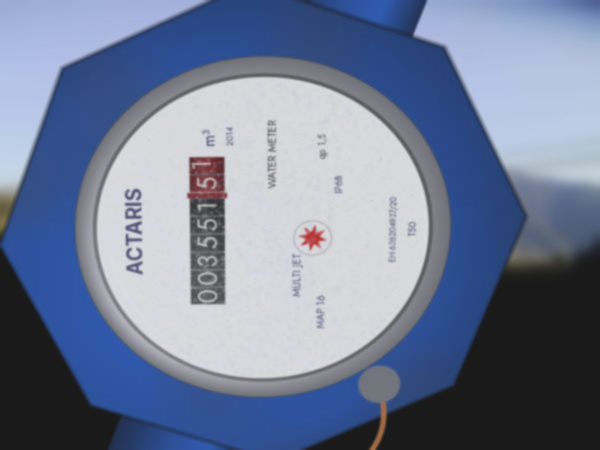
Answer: 3551.51m³
